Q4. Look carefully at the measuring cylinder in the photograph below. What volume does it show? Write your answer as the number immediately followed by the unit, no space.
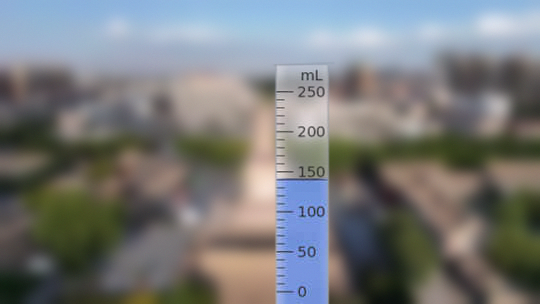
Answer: 140mL
